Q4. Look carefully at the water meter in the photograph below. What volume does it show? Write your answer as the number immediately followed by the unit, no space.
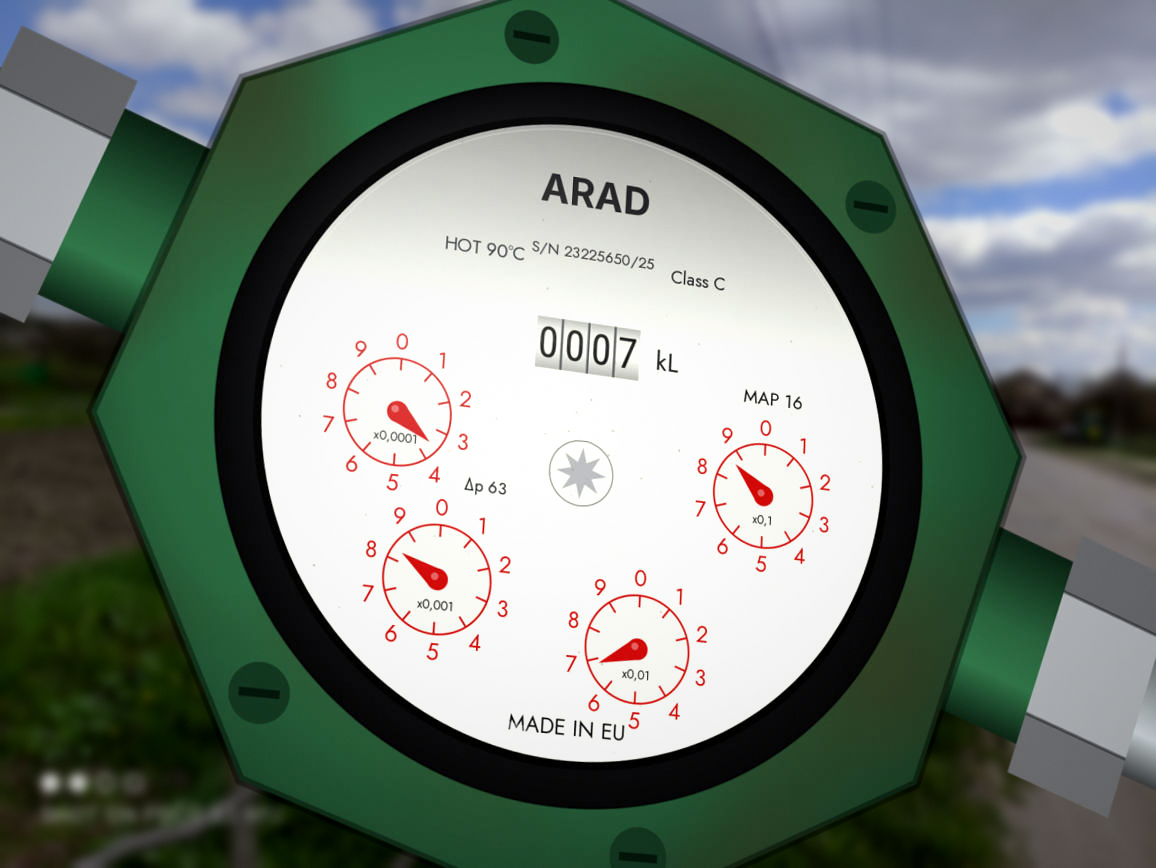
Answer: 7.8683kL
